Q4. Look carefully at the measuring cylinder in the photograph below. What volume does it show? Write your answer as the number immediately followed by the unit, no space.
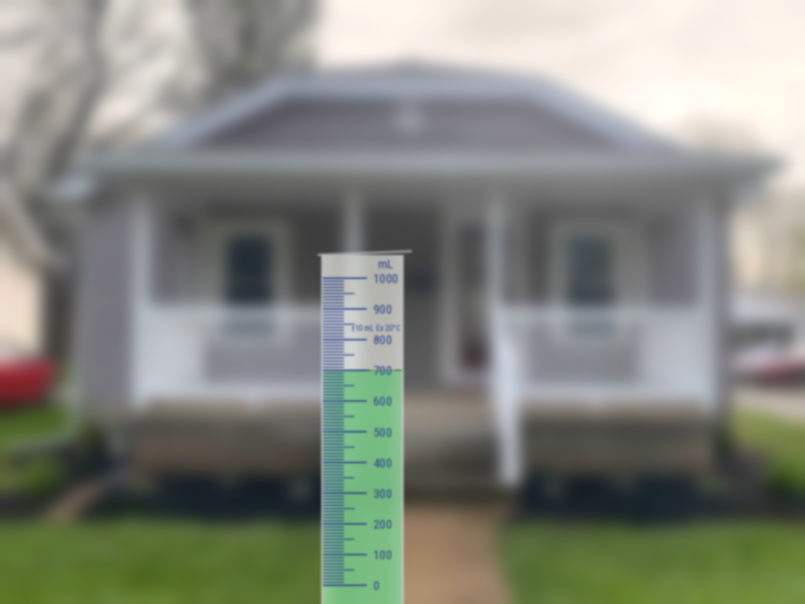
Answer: 700mL
